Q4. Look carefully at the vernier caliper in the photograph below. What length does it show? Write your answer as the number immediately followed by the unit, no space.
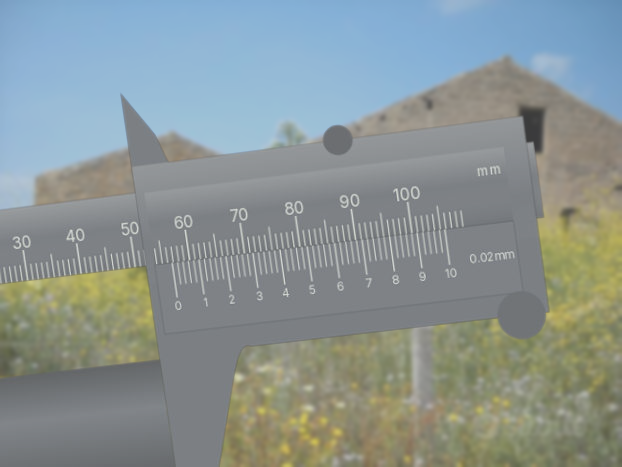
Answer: 56.8mm
